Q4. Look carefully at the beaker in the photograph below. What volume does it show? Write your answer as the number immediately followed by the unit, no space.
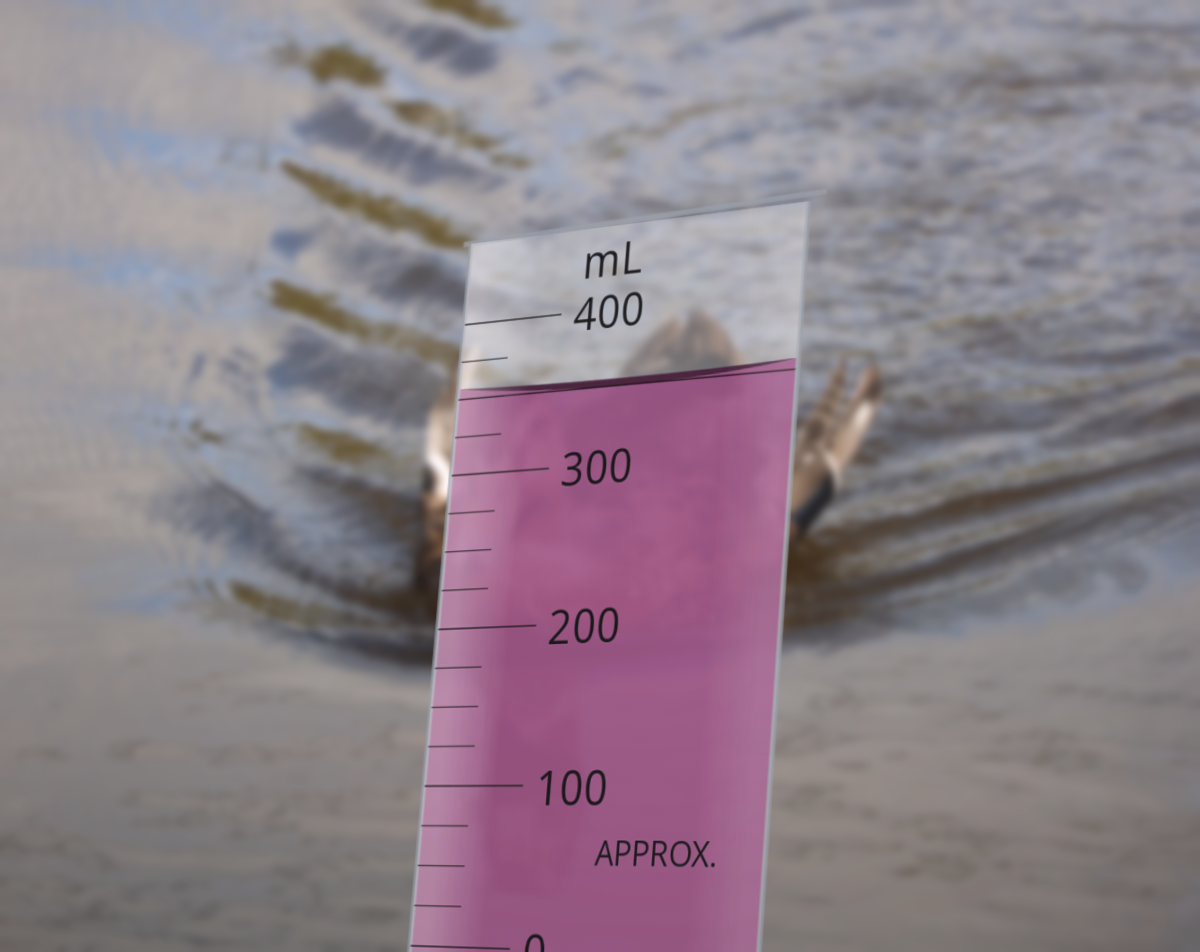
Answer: 350mL
